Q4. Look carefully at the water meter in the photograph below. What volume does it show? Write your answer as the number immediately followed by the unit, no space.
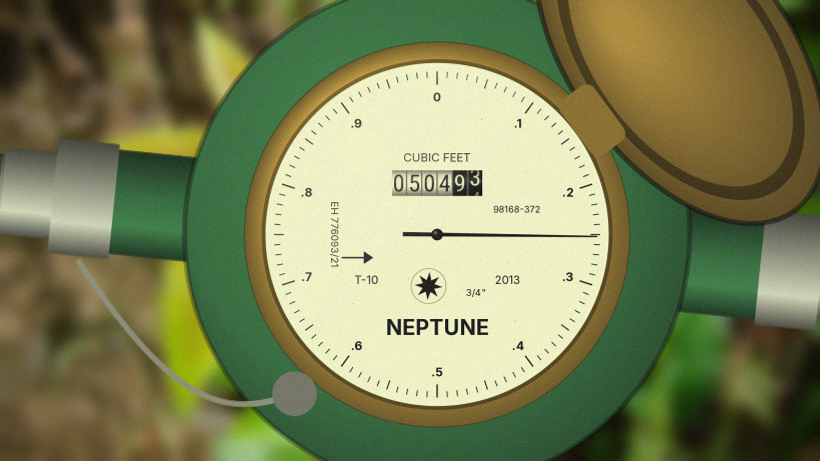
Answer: 50493.25ft³
